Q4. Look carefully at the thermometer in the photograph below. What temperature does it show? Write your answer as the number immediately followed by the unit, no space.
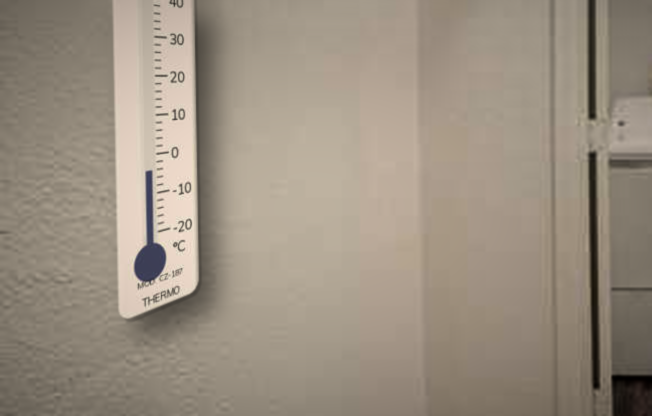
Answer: -4°C
